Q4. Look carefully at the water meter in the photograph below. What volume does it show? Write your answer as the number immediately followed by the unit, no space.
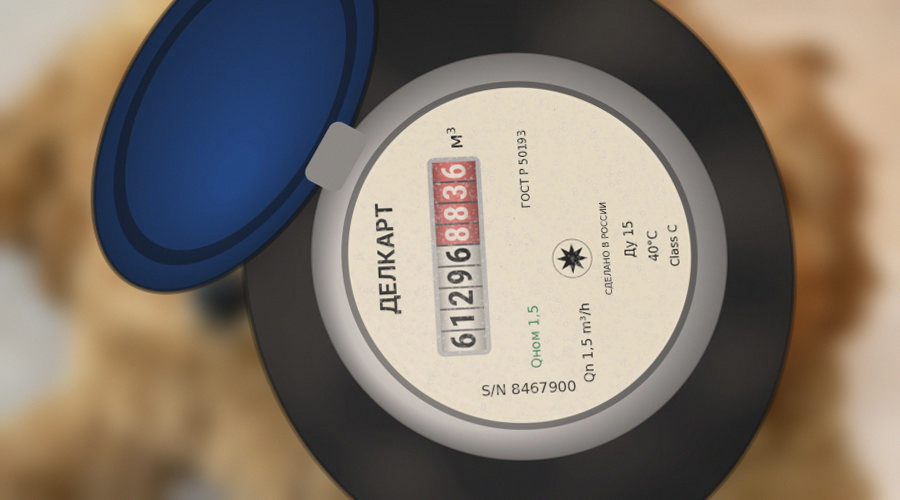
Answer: 61296.8836m³
